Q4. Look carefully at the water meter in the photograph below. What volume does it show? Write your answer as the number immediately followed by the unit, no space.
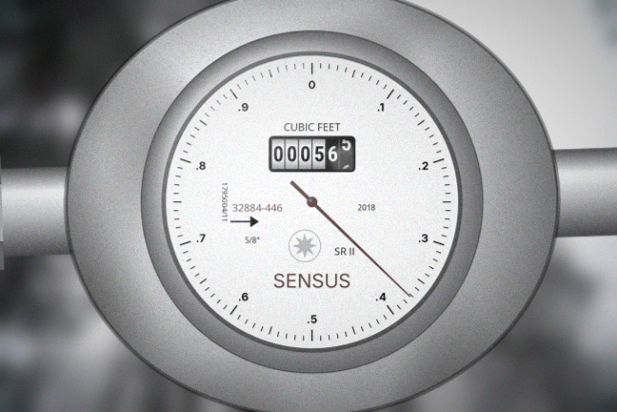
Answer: 565.37ft³
